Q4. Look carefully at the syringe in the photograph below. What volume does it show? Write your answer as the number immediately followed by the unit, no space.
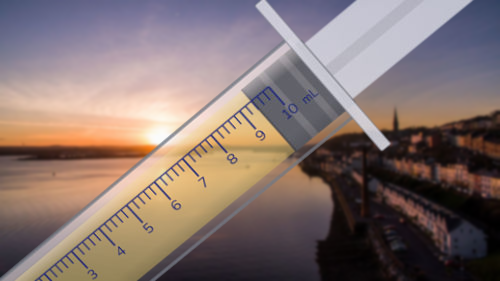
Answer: 9.4mL
